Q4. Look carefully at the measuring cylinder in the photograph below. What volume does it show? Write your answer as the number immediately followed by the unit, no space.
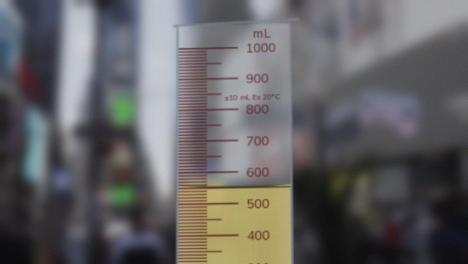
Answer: 550mL
